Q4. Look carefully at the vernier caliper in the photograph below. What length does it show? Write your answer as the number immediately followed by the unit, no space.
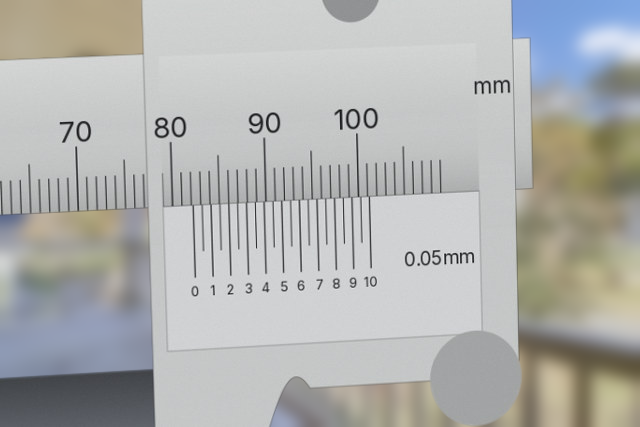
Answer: 82.2mm
